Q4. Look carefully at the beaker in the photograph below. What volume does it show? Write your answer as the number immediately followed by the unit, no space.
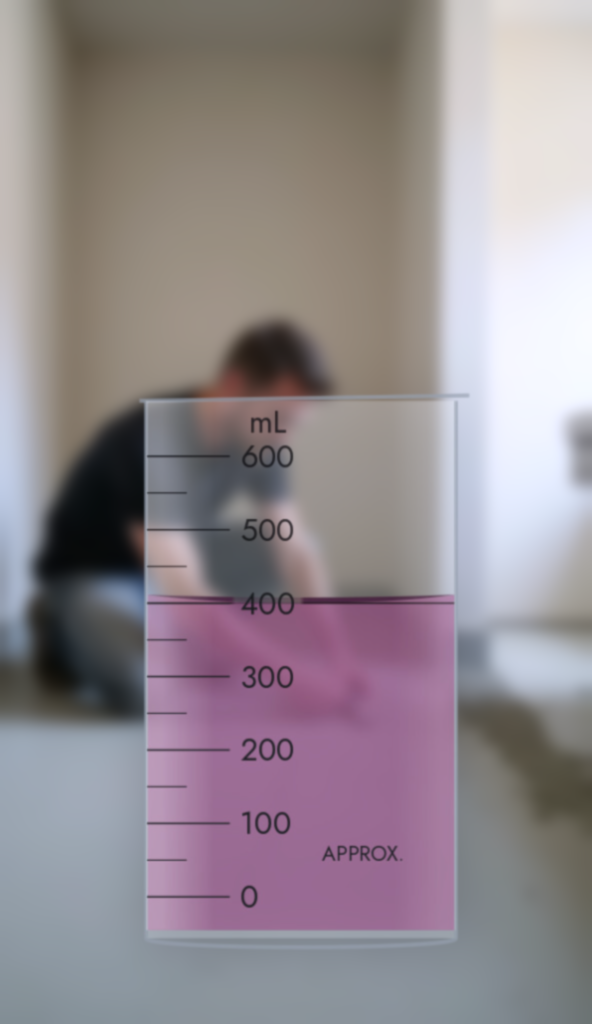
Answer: 400mL
